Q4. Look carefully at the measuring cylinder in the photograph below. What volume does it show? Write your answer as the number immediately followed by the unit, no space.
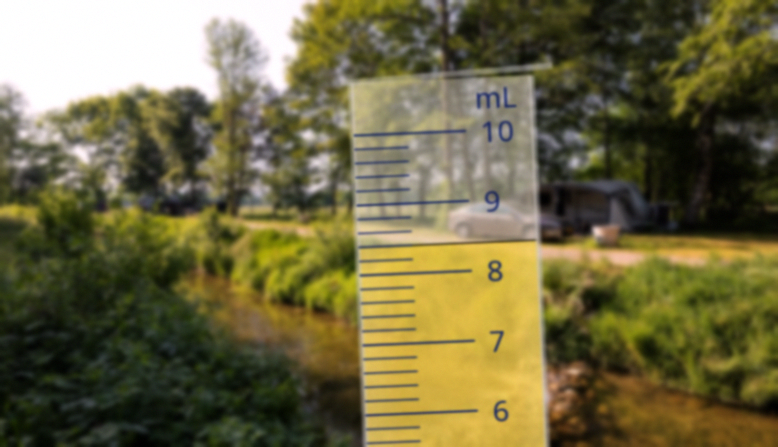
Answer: 8.4mL
